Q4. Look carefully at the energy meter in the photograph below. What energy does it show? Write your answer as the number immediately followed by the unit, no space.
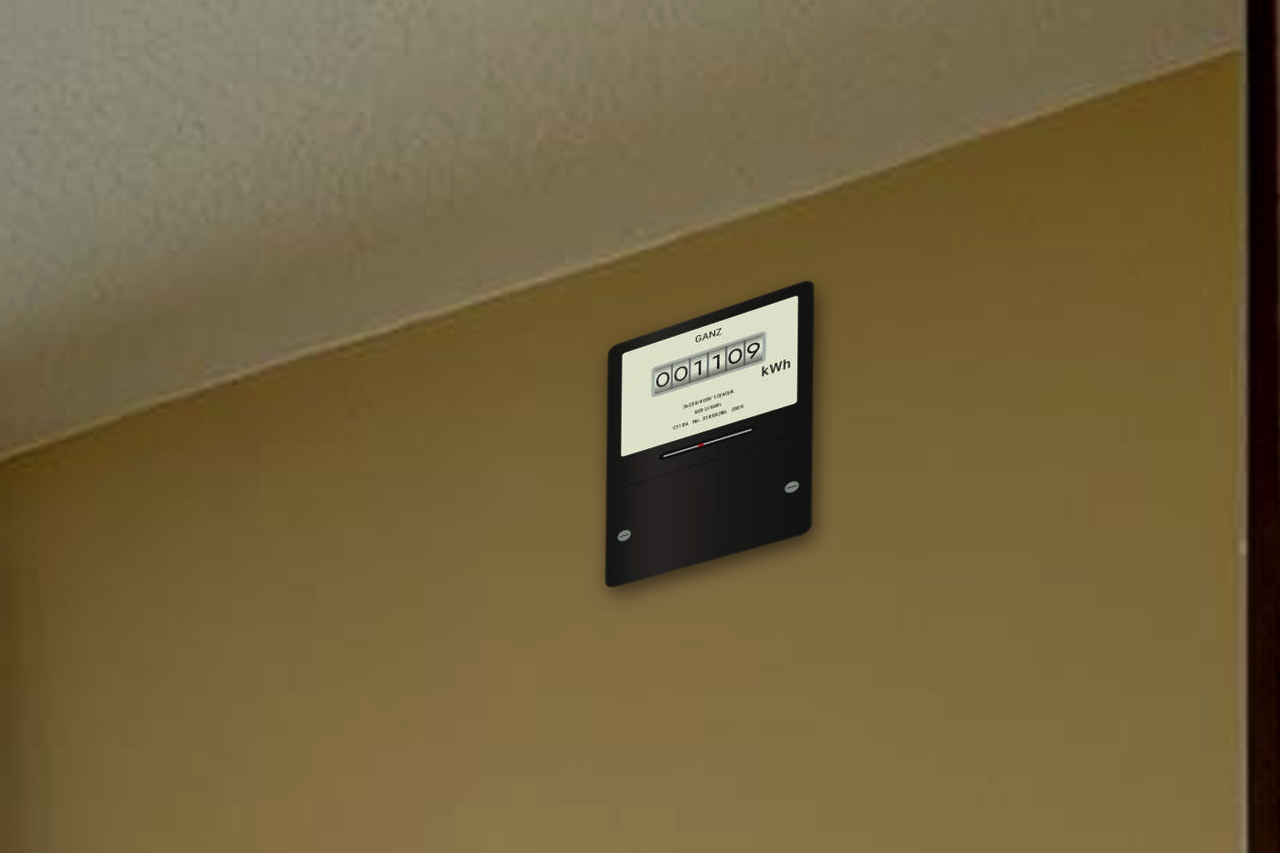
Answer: 1109kWh
